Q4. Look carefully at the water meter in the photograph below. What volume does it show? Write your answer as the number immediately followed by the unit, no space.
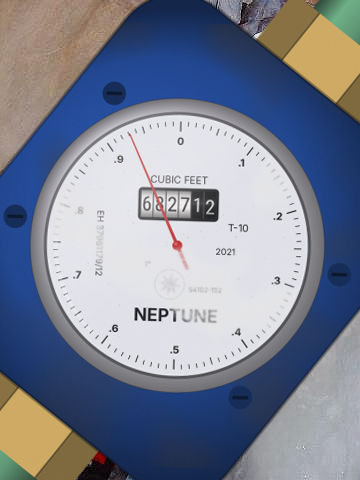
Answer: 682711.93ft³
